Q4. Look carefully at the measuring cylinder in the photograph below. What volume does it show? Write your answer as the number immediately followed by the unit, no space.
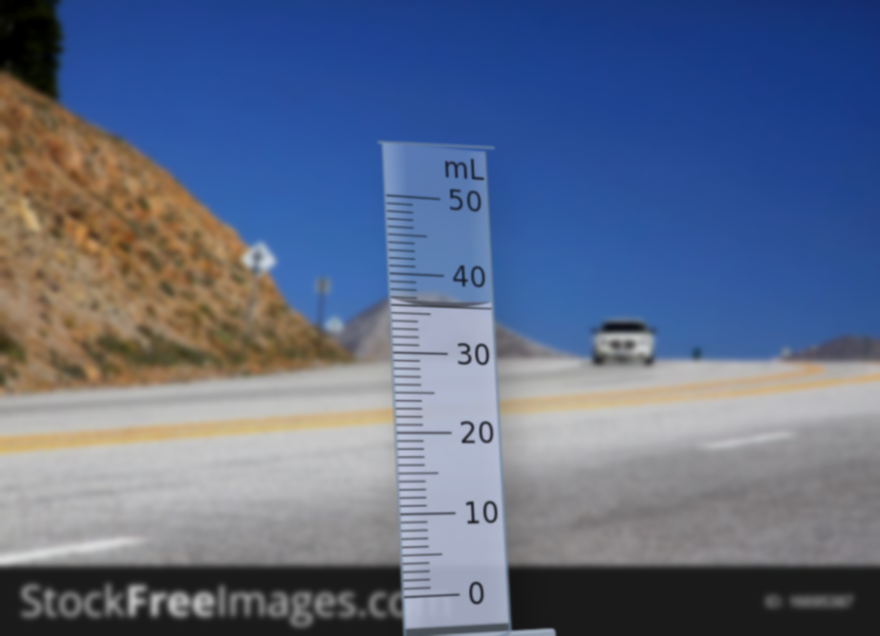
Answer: 36mL
